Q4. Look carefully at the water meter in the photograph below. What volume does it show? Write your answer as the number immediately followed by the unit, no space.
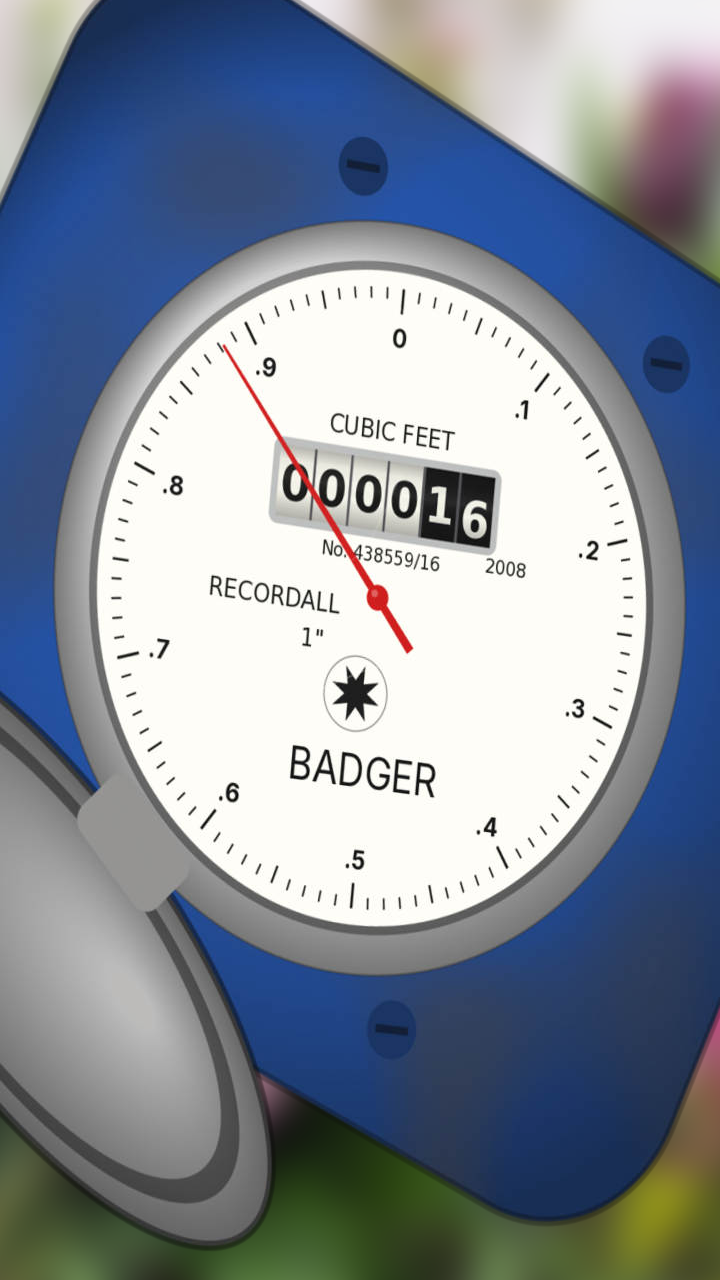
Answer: 15.88ft³
